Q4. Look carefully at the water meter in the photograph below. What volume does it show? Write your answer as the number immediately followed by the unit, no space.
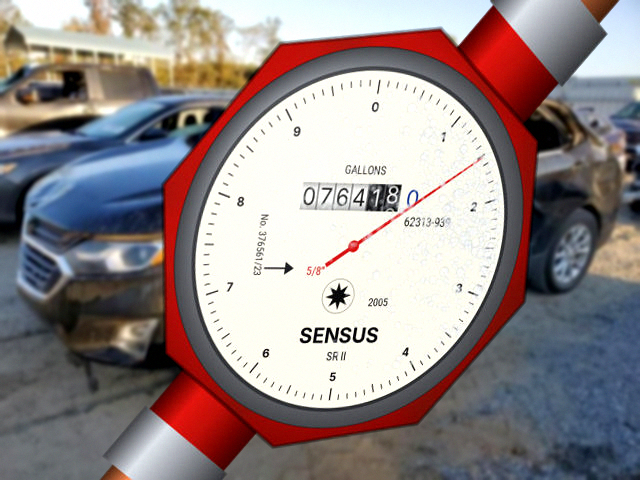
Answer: 764181.5gal
